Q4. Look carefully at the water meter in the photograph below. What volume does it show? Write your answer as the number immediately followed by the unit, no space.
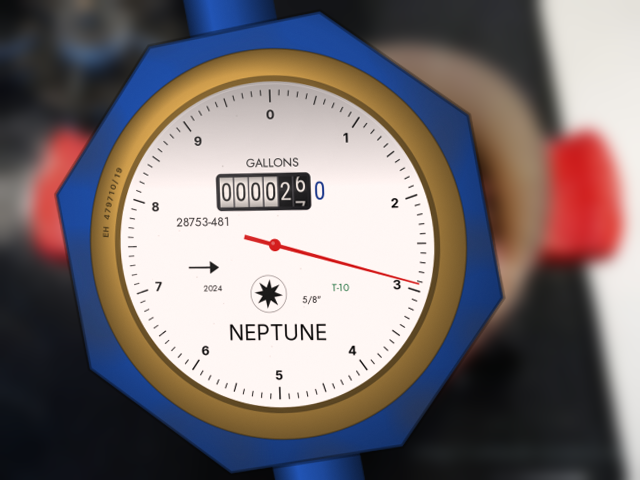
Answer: 262.9gal
